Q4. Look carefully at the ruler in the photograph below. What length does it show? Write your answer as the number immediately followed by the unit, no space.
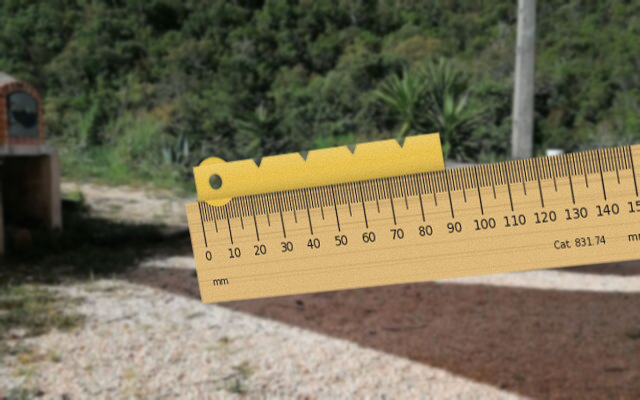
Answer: 90mm
